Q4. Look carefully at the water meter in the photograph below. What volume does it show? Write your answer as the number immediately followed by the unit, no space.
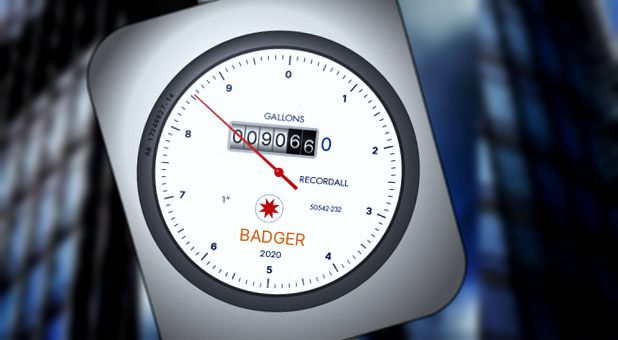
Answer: 90658.5gal
